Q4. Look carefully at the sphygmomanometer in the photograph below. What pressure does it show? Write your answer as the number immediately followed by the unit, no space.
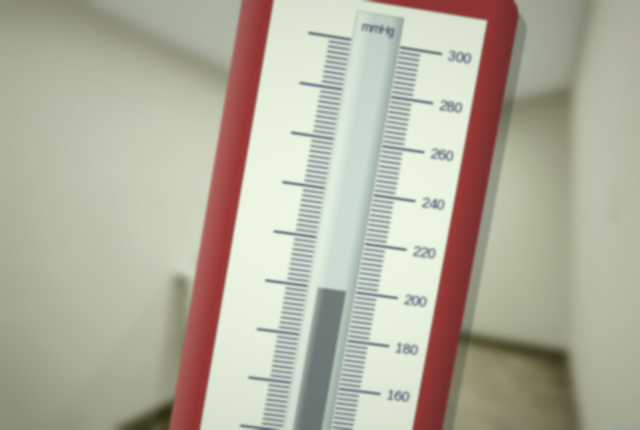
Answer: 200mmHg
